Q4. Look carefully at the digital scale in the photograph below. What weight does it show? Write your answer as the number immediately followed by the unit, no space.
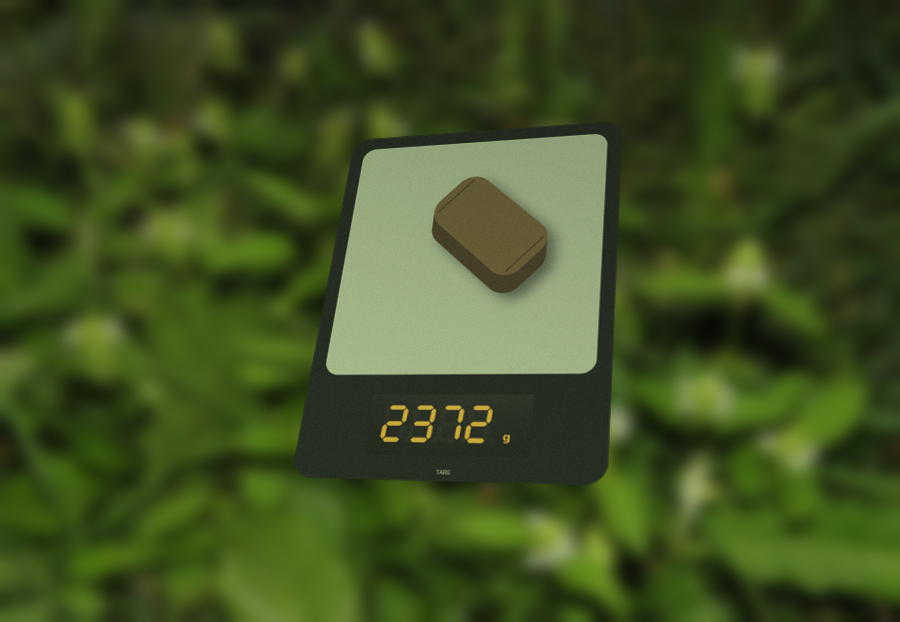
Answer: 2372g
